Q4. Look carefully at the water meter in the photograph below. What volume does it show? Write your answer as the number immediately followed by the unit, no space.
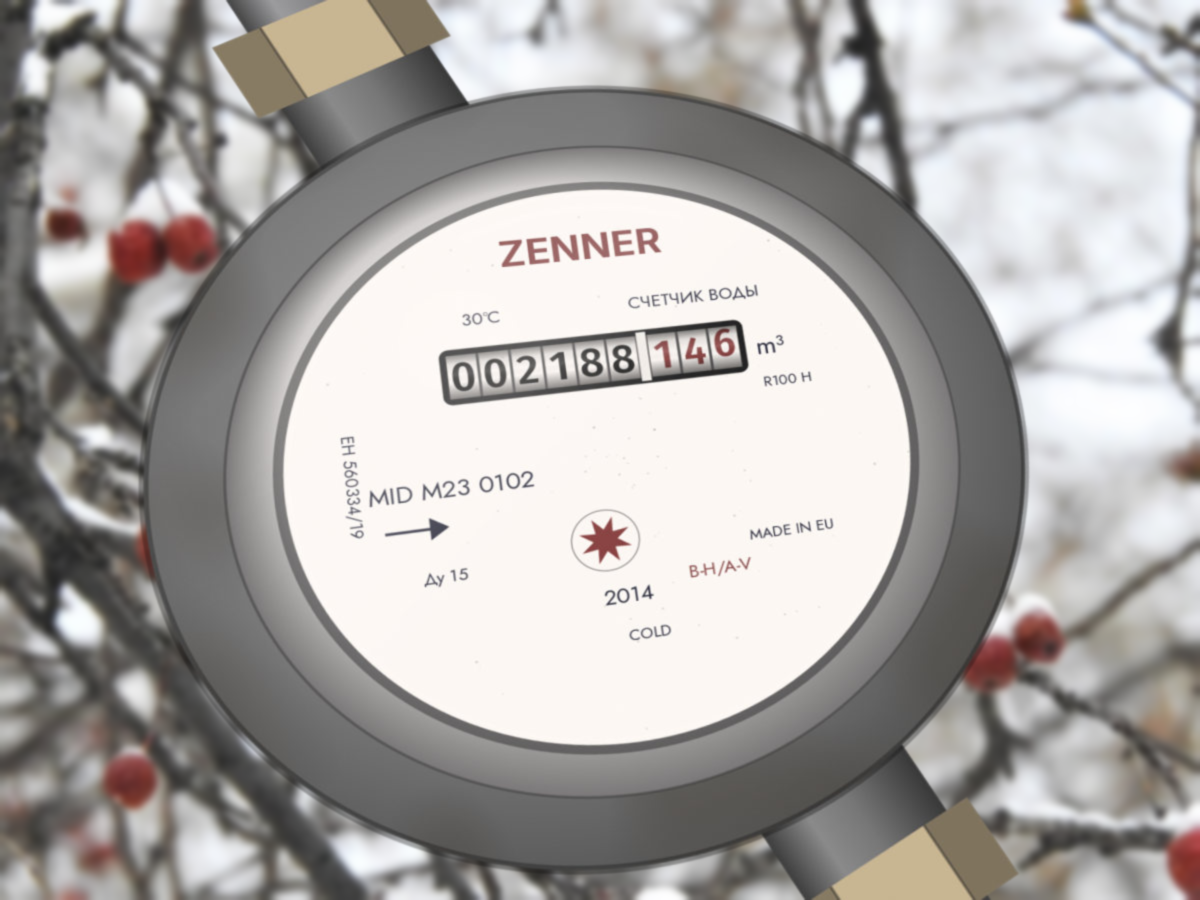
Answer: 2188.146m³
